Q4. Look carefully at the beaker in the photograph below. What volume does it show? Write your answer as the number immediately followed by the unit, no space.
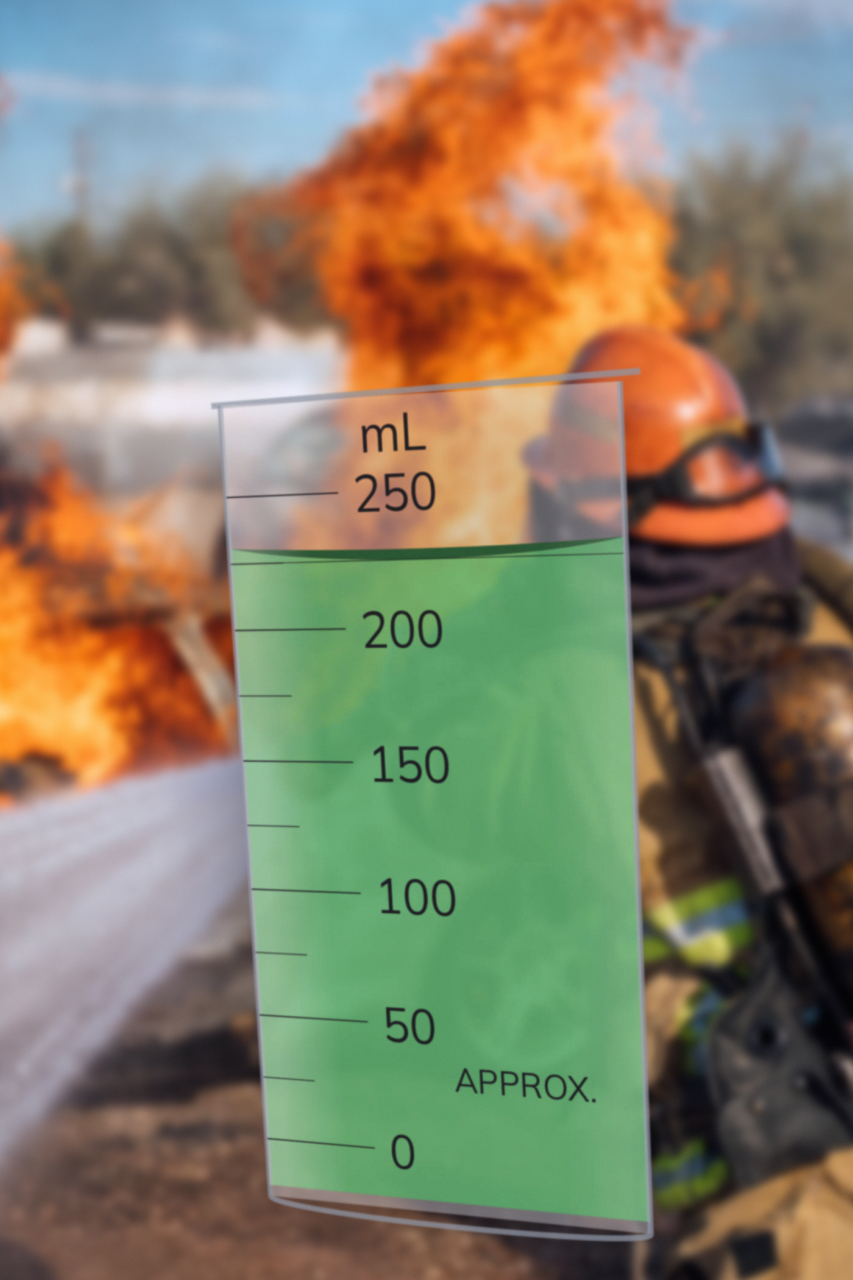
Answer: 225mL
